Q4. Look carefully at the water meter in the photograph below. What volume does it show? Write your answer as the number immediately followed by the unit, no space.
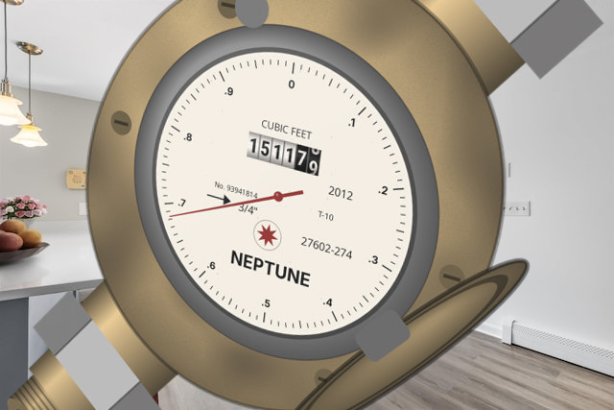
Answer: 151178.68ft³
